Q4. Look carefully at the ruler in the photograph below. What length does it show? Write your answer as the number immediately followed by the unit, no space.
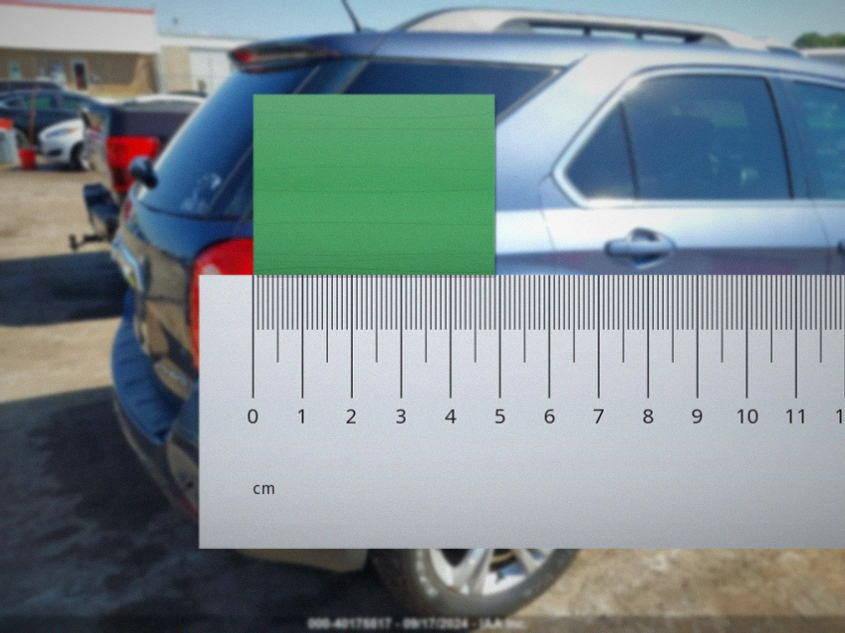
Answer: 4.9cm
